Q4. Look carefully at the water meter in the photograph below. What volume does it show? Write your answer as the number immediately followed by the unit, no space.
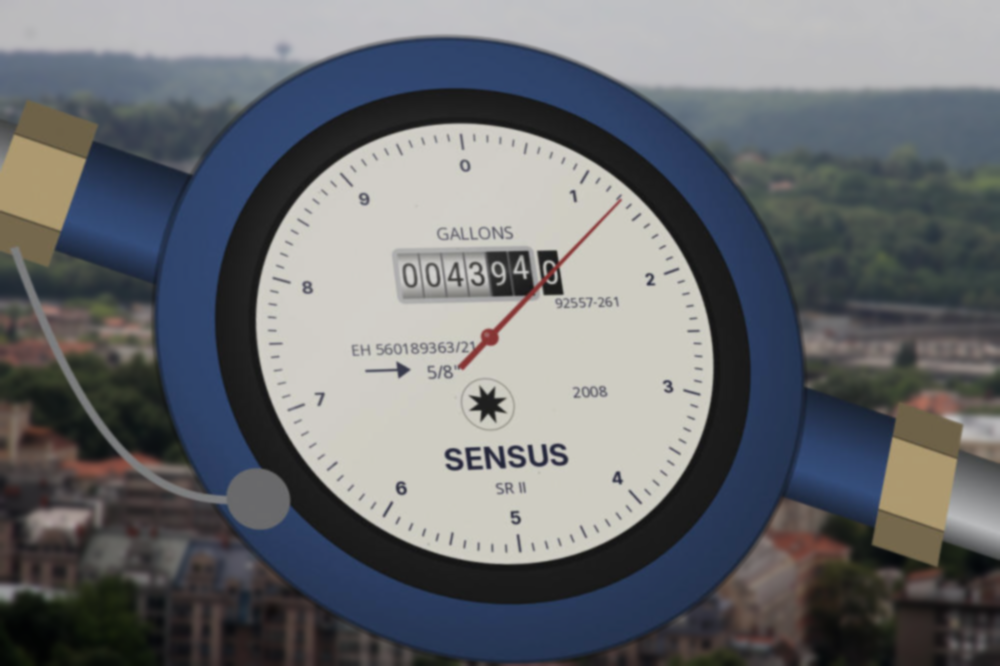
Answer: 43941.3gal
